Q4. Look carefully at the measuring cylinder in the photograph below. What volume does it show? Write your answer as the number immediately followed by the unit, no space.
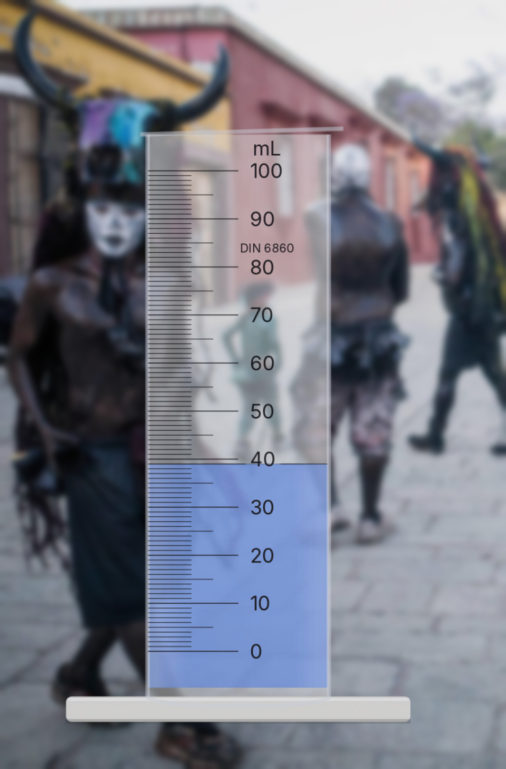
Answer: 39mL
